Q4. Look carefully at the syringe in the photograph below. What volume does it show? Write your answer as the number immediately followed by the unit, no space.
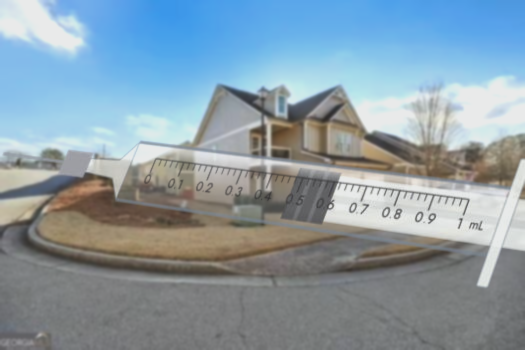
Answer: 0.48mL
